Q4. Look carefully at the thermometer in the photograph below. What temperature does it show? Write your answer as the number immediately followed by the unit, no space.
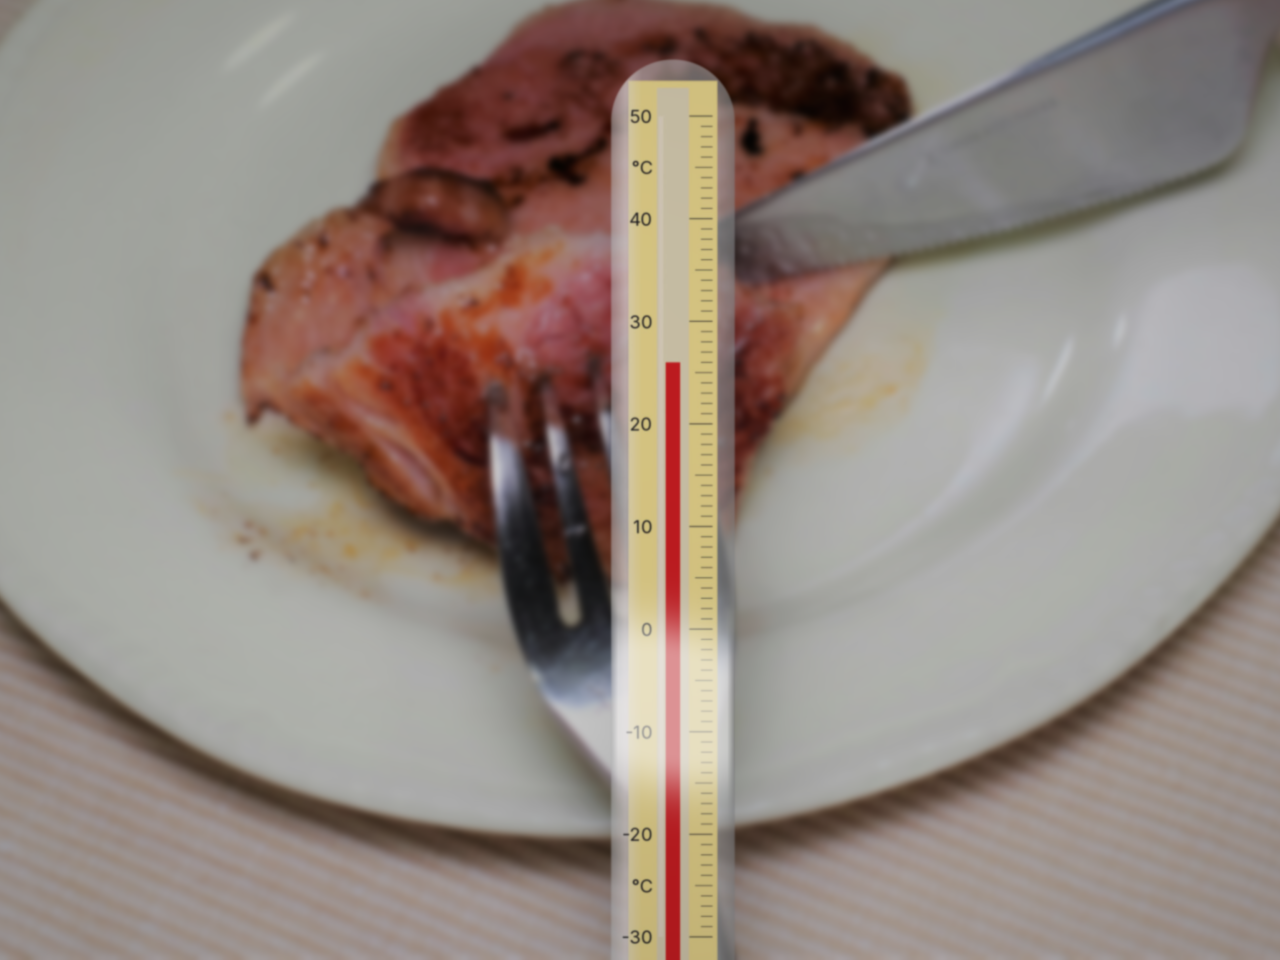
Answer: 26°C
